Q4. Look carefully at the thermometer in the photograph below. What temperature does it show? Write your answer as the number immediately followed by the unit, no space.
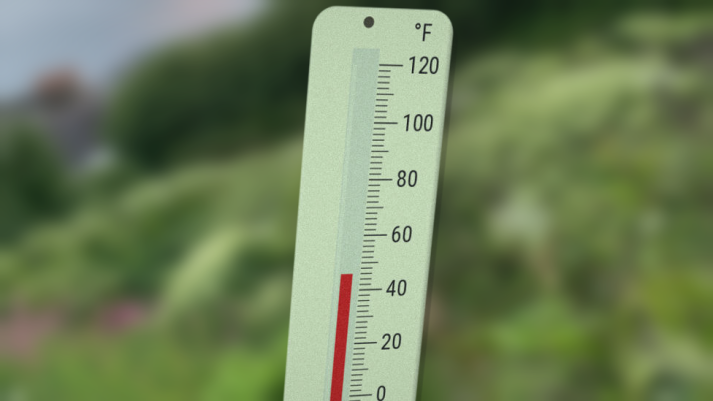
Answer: 46°F
